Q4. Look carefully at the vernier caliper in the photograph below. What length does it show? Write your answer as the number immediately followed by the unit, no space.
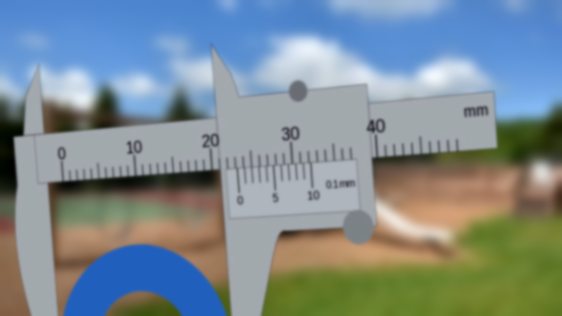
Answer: 23.2mm
